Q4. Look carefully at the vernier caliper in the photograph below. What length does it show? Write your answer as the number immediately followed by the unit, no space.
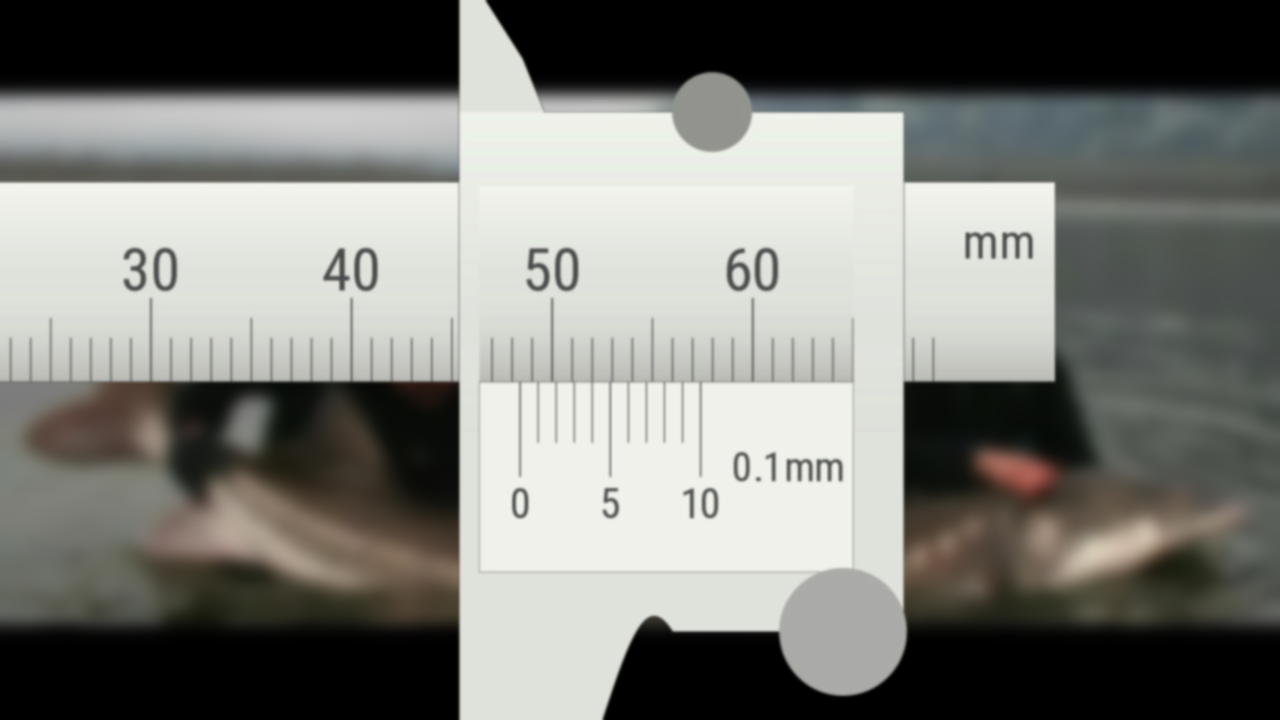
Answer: 48.4mm
